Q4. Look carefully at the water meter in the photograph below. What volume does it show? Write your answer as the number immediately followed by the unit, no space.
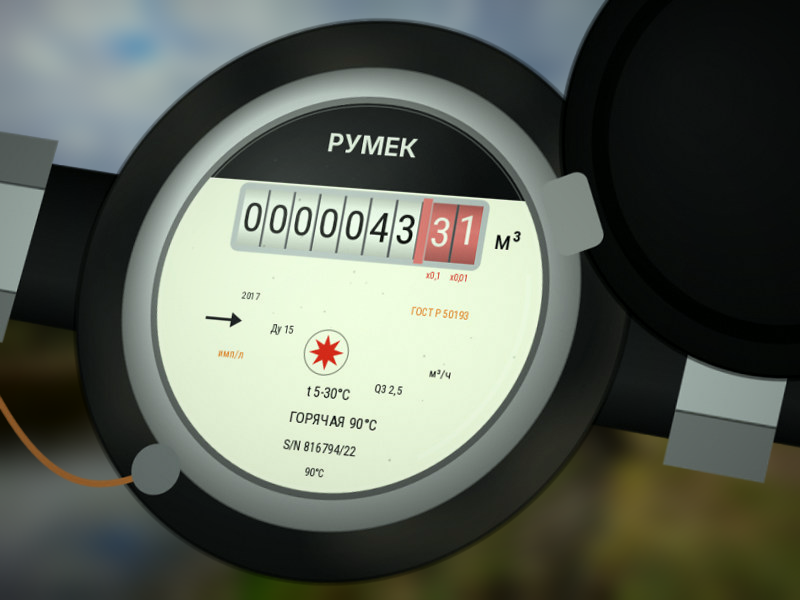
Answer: 43.31m³
